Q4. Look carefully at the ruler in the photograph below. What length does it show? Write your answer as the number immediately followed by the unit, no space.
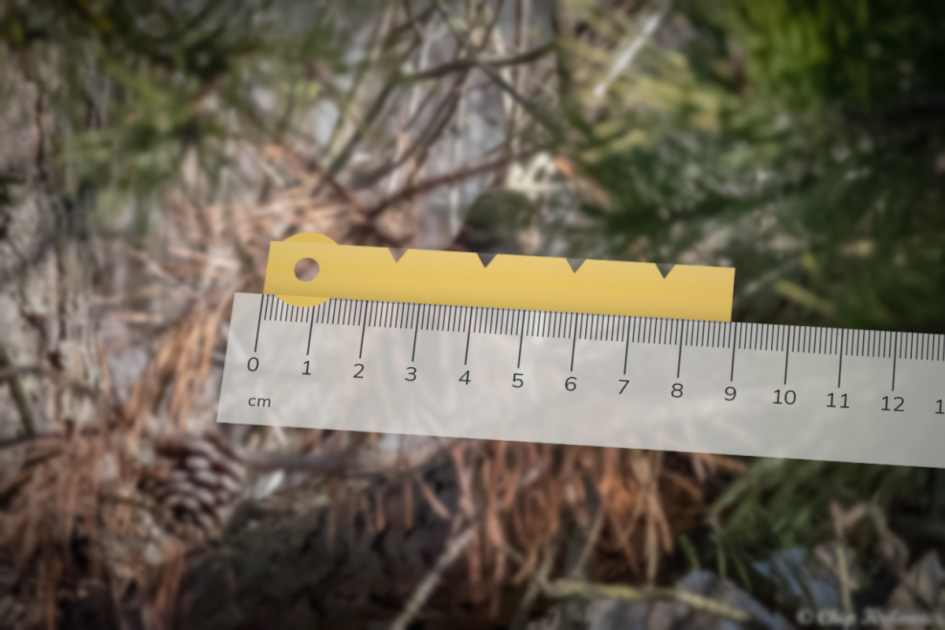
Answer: 8.9cm
